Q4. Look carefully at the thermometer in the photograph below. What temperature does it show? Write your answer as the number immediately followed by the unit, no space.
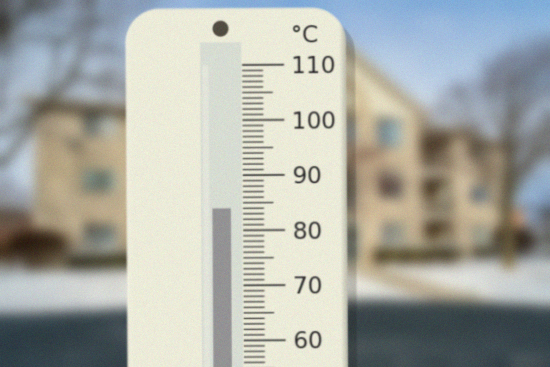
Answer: 84°C
